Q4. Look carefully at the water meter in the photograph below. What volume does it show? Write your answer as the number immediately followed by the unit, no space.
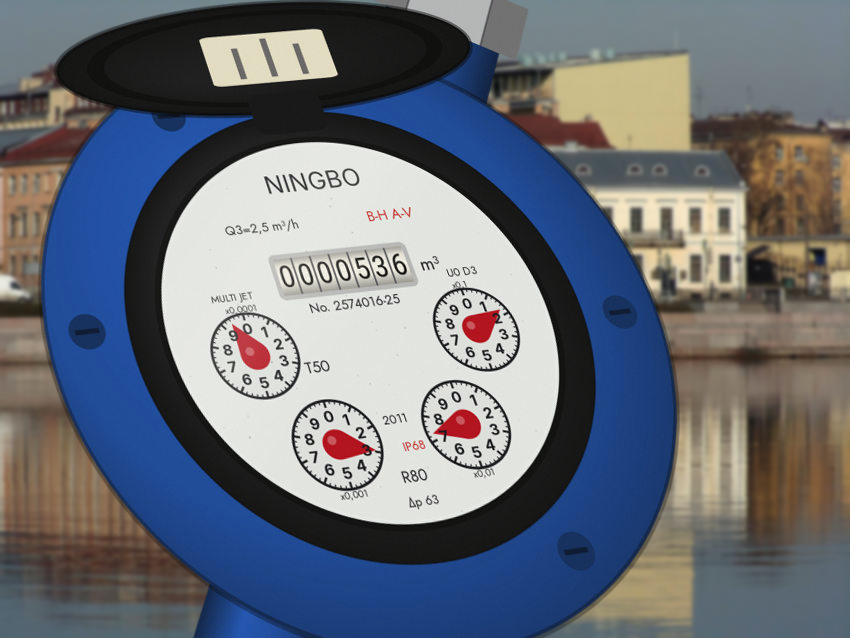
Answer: 536.1729m³
